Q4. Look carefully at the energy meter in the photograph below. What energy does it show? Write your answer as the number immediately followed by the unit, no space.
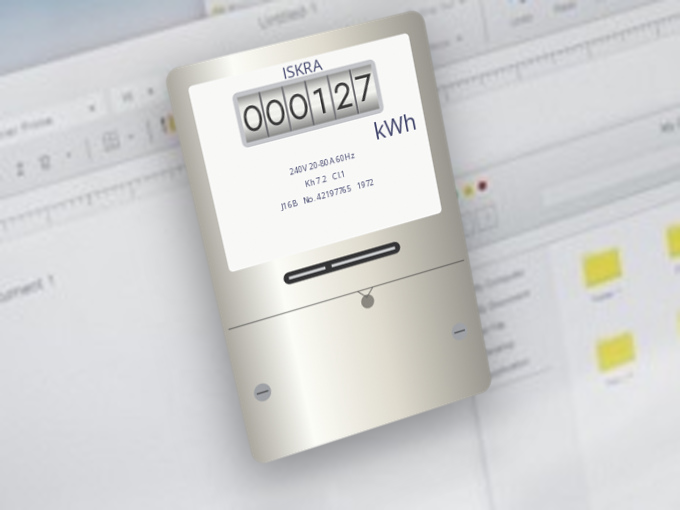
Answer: 127kWh
